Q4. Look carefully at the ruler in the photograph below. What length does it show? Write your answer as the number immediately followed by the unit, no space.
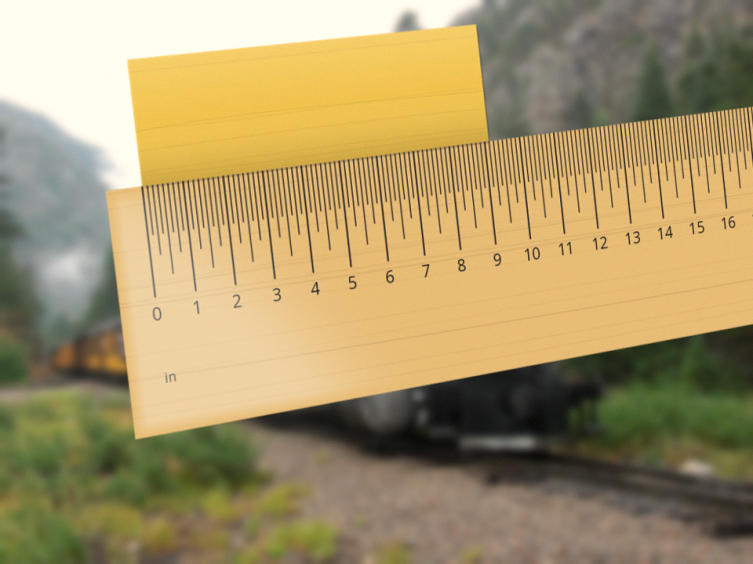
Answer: 9.125in
